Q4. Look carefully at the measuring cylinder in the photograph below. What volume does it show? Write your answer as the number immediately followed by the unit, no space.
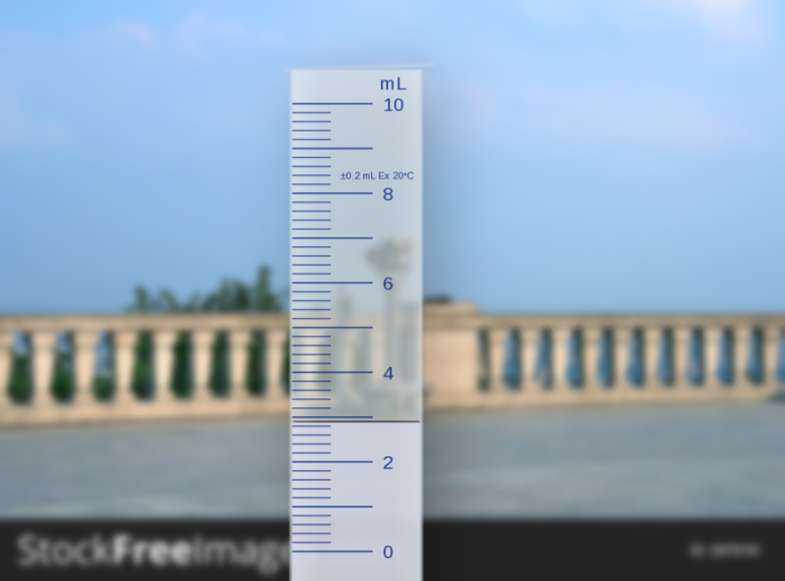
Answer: 2.9mL
